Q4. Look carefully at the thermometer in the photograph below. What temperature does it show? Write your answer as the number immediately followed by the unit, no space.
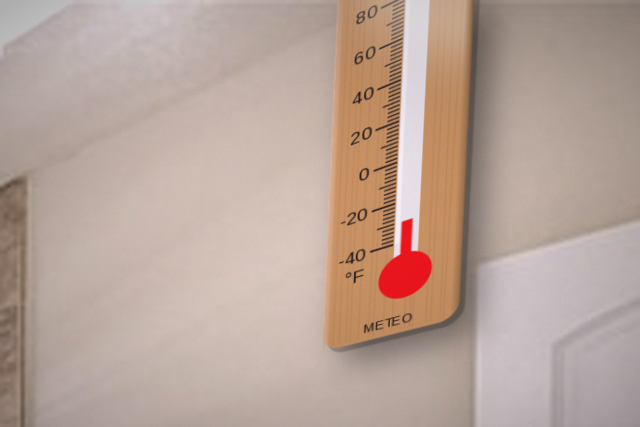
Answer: -30°F
